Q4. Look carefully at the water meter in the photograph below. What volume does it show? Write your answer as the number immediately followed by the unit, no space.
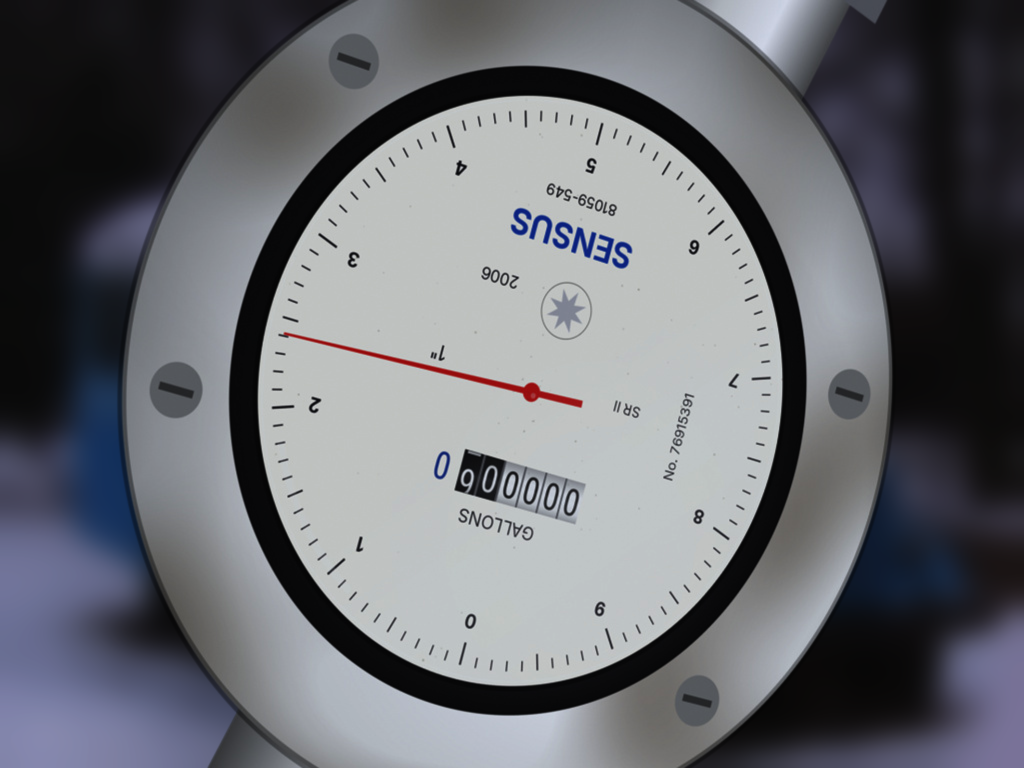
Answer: 62.4gal
